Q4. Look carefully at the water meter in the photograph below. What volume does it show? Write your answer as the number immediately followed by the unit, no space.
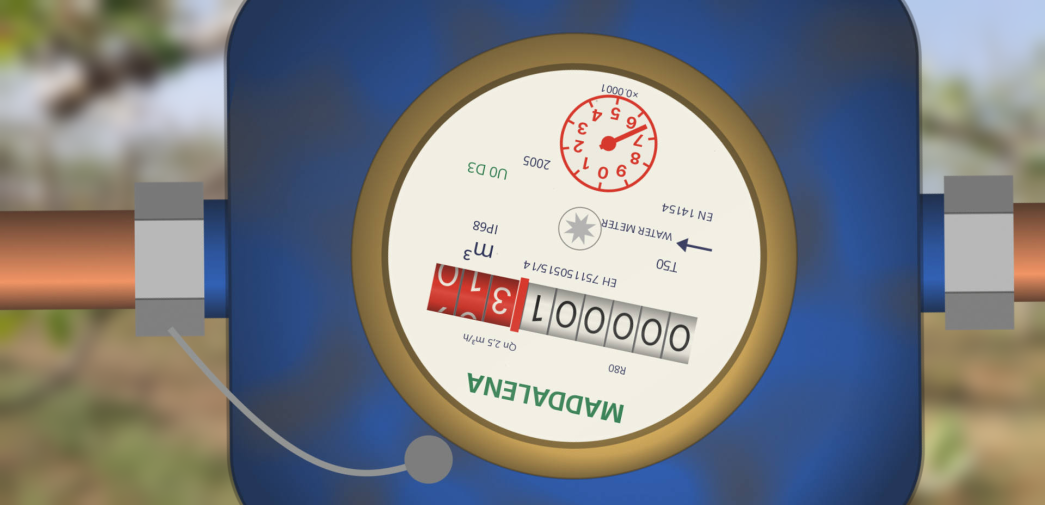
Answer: 1.3096m³
